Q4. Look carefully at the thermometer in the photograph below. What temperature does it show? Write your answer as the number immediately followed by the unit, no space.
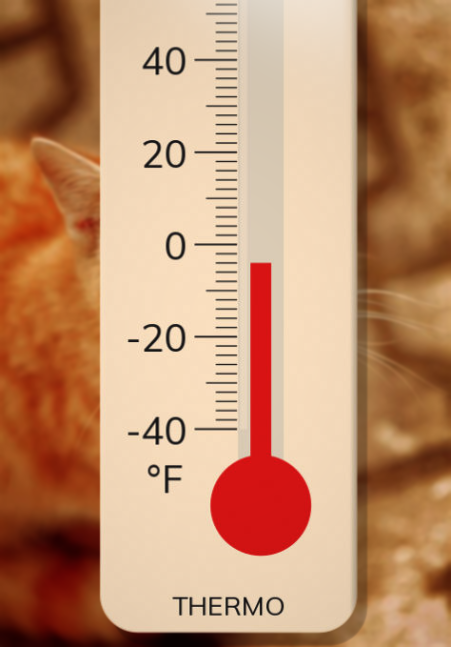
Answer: -4°F
